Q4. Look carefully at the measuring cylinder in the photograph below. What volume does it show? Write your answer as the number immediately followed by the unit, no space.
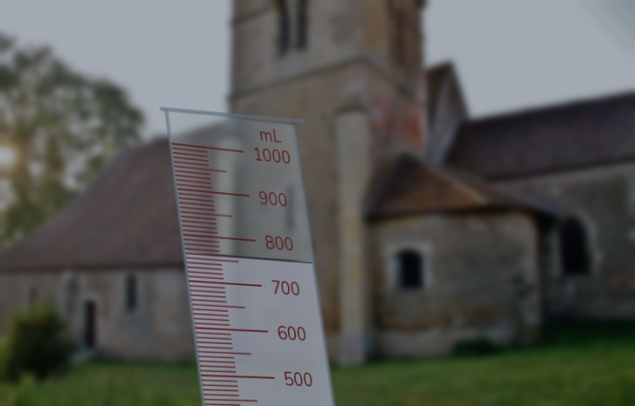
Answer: 760mL
